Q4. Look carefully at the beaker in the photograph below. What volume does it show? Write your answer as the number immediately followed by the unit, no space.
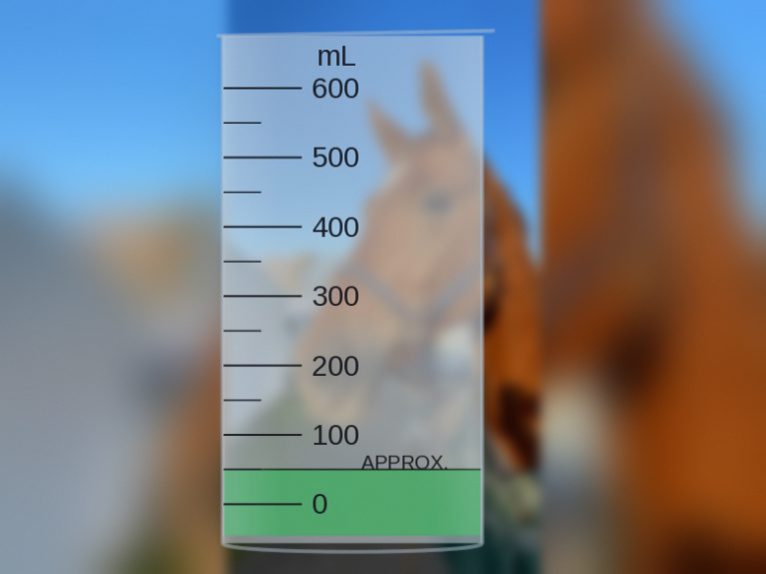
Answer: 50mL
